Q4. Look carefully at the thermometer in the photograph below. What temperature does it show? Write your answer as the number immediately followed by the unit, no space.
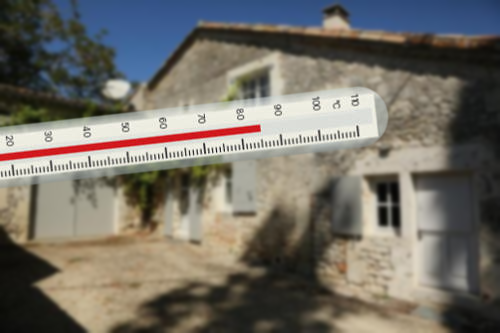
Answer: 85°C
